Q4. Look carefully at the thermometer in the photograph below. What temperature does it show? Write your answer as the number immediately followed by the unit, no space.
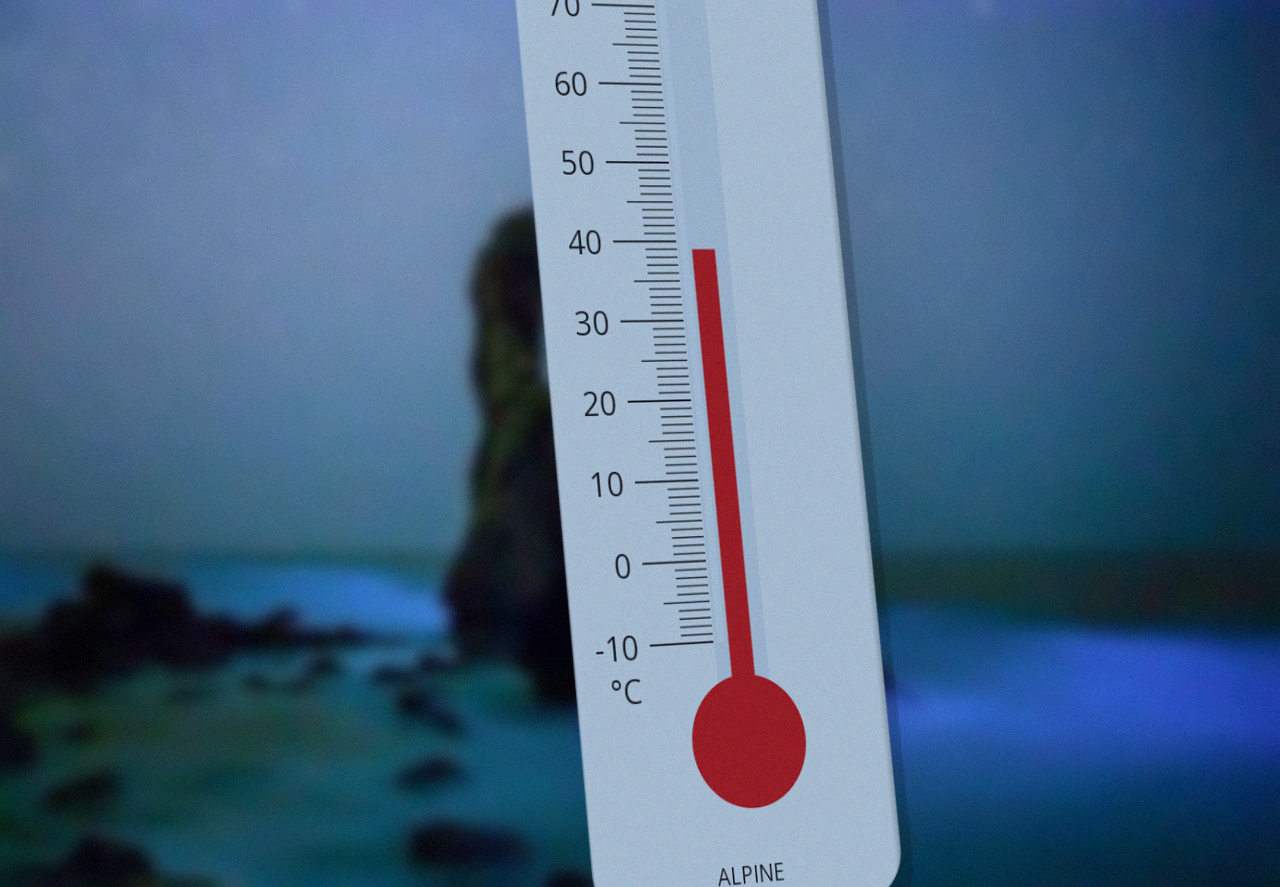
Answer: 39°C
